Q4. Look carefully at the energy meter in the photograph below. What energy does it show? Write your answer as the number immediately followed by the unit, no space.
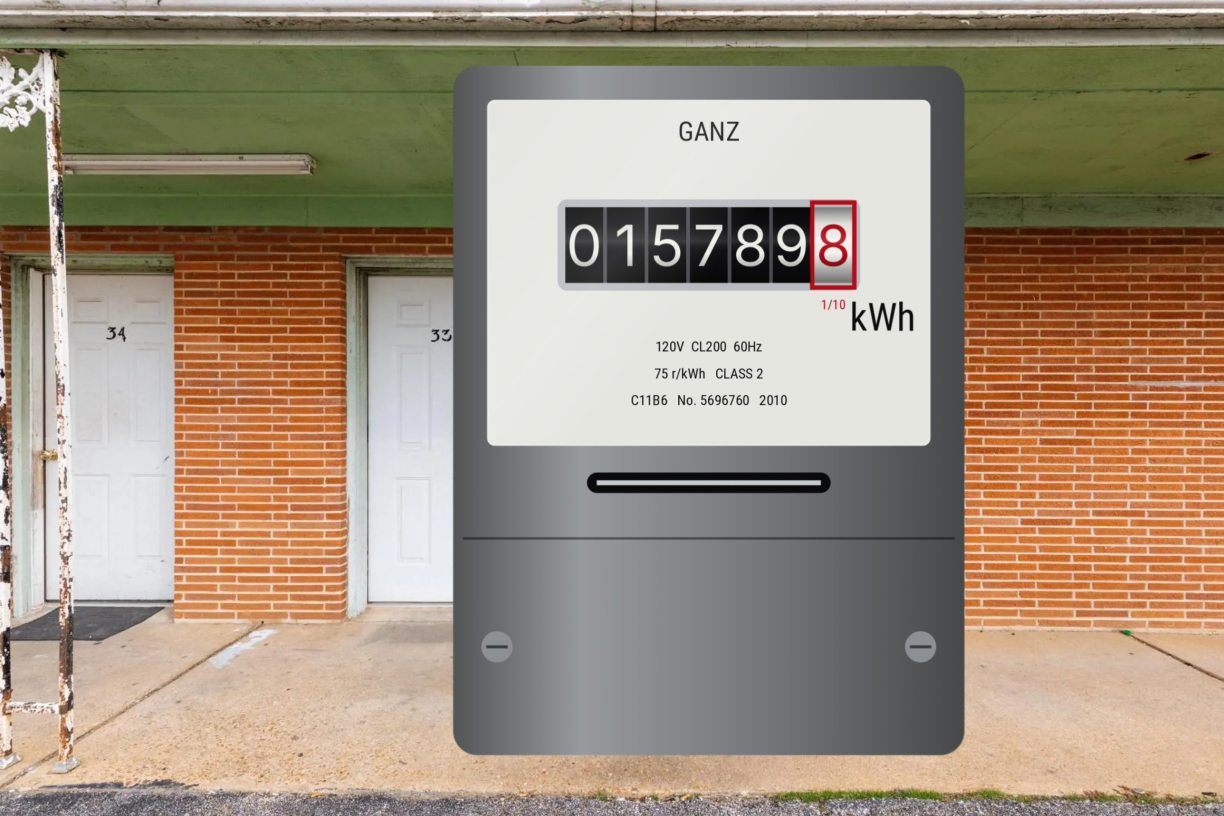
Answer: 15789.8kWh
